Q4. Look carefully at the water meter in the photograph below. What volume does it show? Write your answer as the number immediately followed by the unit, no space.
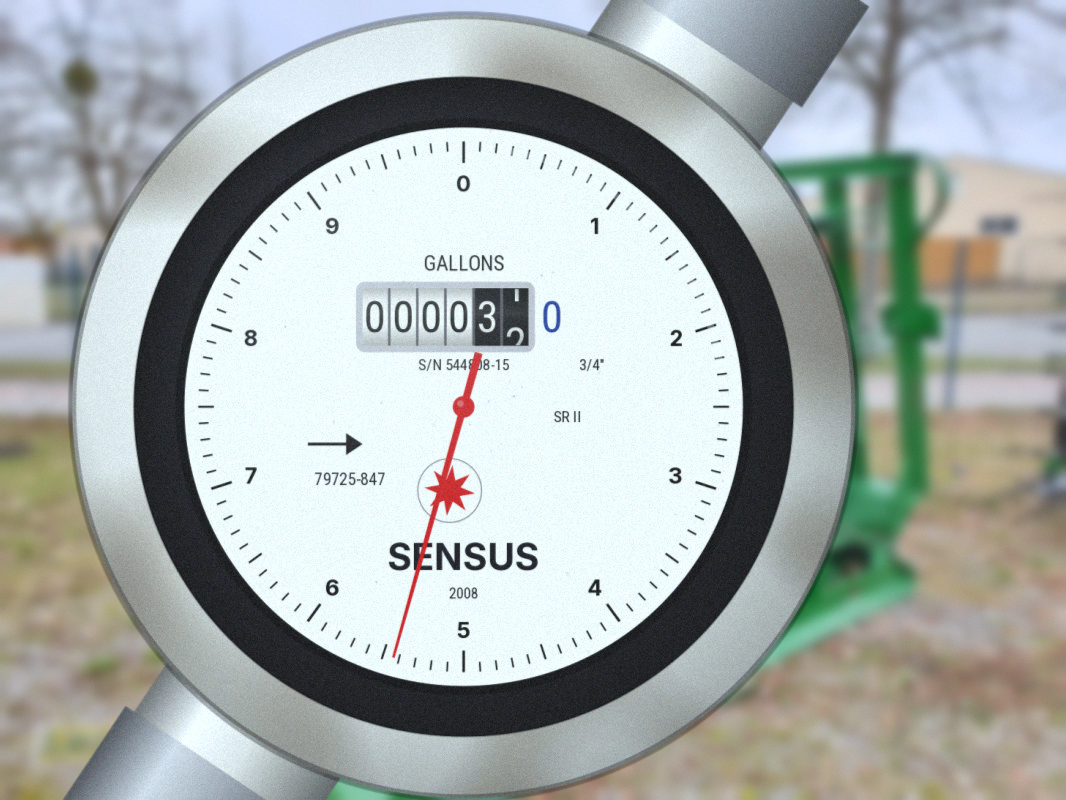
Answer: 315.4gal
